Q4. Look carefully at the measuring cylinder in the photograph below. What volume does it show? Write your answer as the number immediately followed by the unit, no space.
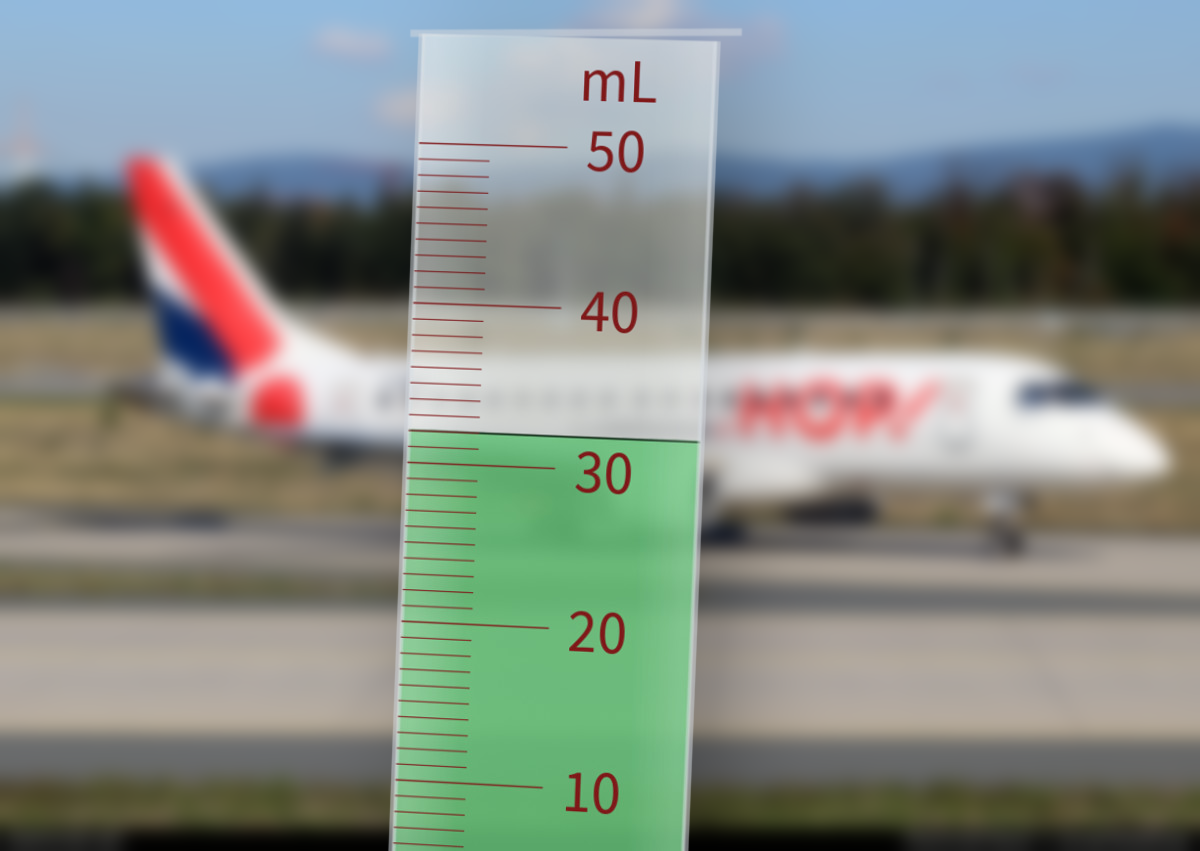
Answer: 32mL
